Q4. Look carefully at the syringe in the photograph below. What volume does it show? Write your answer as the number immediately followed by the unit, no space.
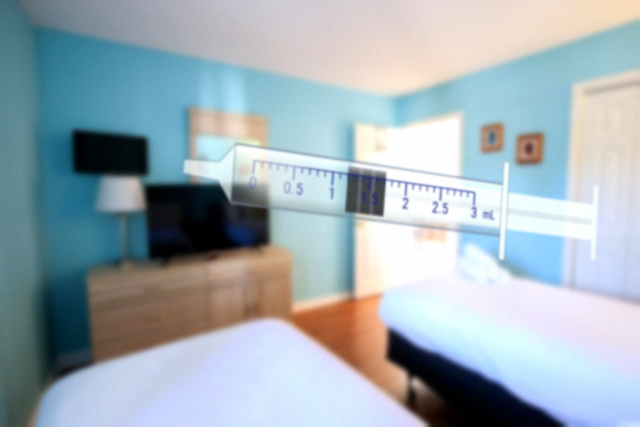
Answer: 1.2mL
